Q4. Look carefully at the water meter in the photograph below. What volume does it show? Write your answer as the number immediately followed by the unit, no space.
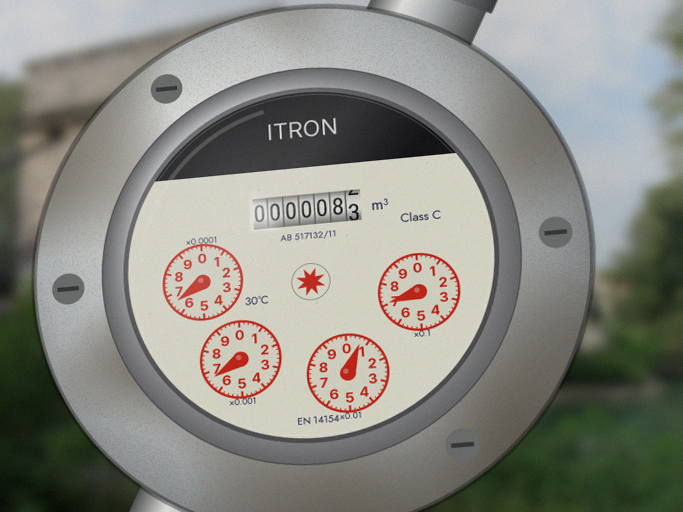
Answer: 82.7066m³
